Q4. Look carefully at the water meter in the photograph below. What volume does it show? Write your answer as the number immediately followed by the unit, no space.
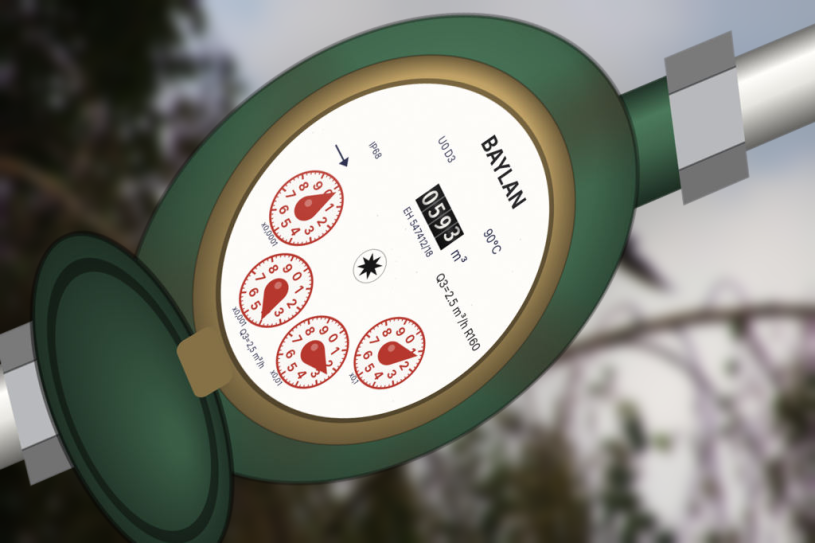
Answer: 593.1240m³
